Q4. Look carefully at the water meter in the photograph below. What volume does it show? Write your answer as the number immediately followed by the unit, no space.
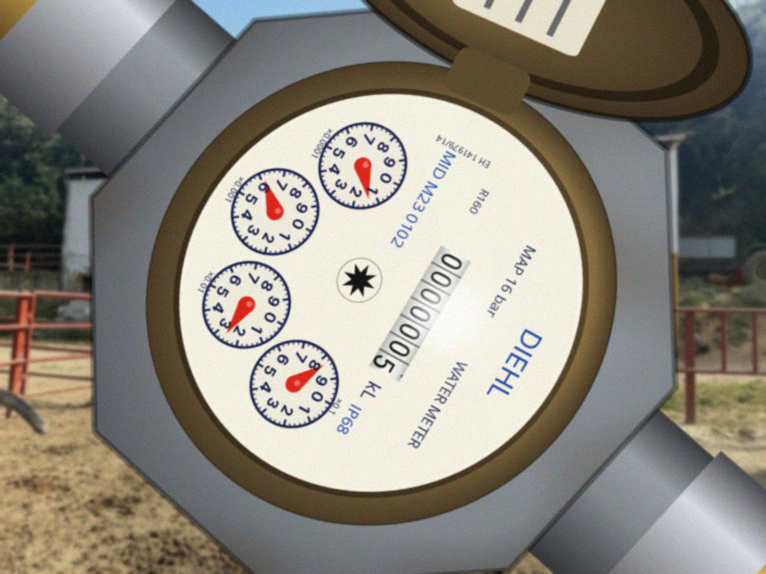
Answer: 4.8261kL
